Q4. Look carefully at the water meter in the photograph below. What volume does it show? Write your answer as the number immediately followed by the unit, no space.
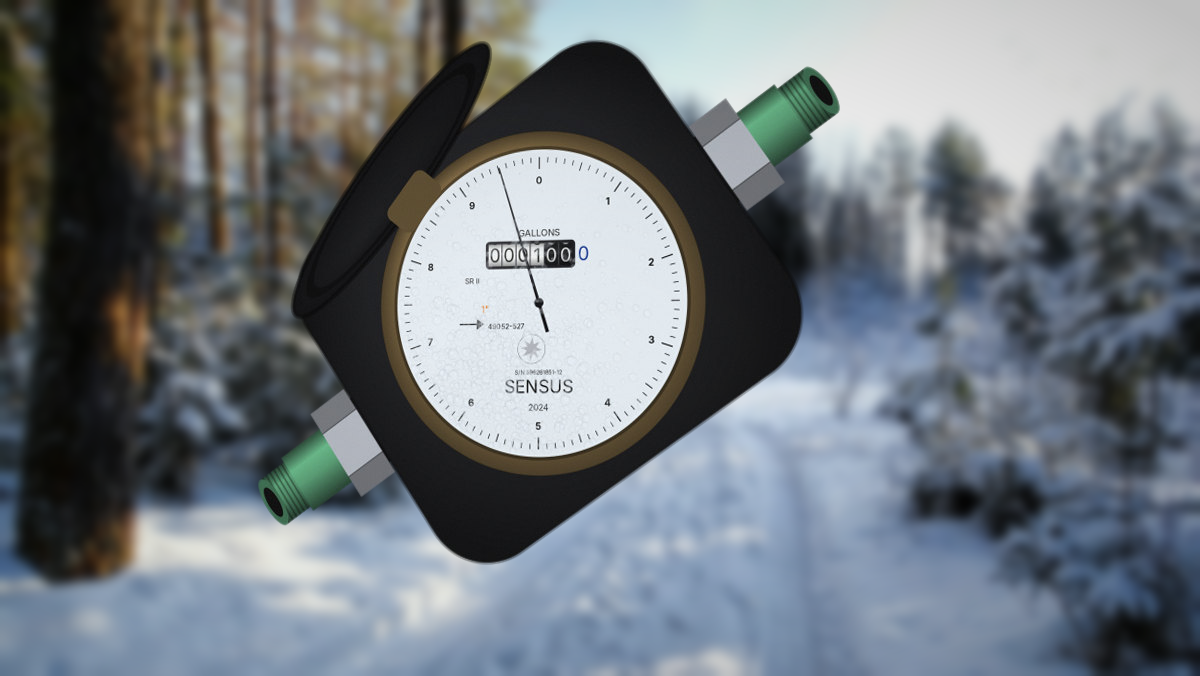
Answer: 999.5gal
